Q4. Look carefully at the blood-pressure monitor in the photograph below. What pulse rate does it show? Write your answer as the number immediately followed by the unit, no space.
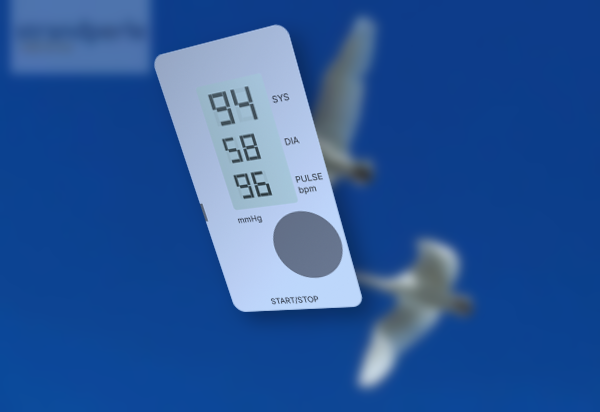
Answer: 96bpm
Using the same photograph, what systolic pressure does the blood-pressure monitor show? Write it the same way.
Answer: 94mmHg
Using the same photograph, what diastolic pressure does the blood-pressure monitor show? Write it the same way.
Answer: 58mmHg
